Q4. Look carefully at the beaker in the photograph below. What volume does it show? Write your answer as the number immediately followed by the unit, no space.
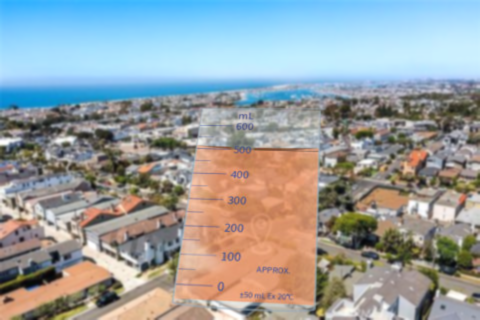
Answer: 500mL
